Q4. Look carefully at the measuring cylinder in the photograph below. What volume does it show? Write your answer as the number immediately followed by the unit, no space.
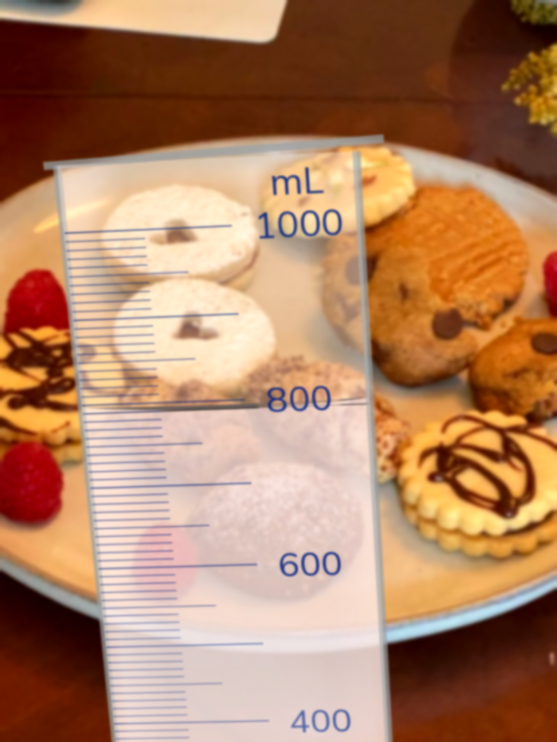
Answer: 790mL
